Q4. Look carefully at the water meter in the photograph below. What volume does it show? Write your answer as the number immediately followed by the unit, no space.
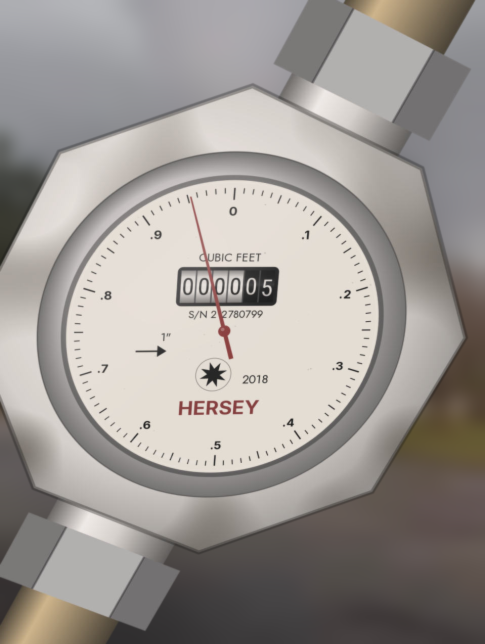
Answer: 4.95ft³
